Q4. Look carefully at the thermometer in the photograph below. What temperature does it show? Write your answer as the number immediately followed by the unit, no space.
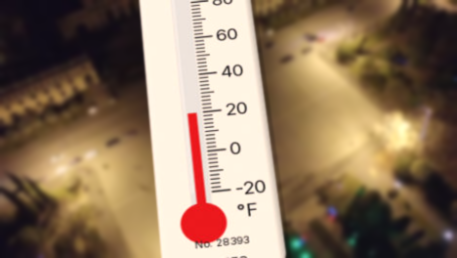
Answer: 20°F
